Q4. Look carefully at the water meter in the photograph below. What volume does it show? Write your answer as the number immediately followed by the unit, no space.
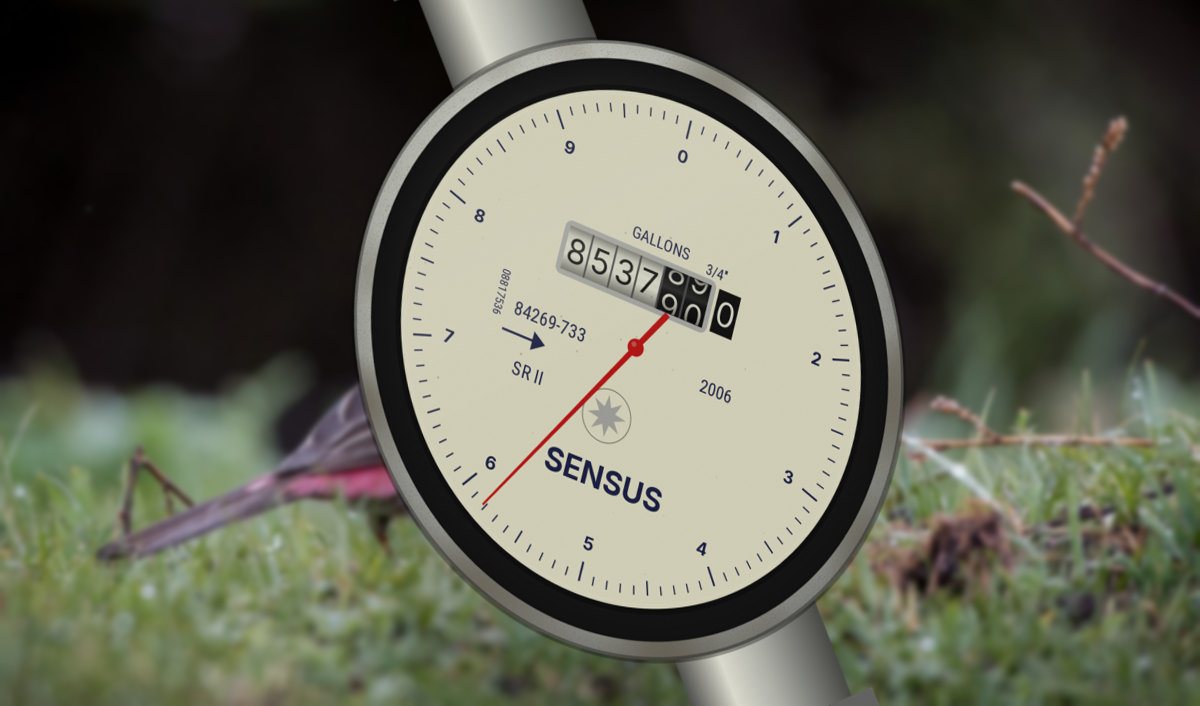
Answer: 8537895.8gal
